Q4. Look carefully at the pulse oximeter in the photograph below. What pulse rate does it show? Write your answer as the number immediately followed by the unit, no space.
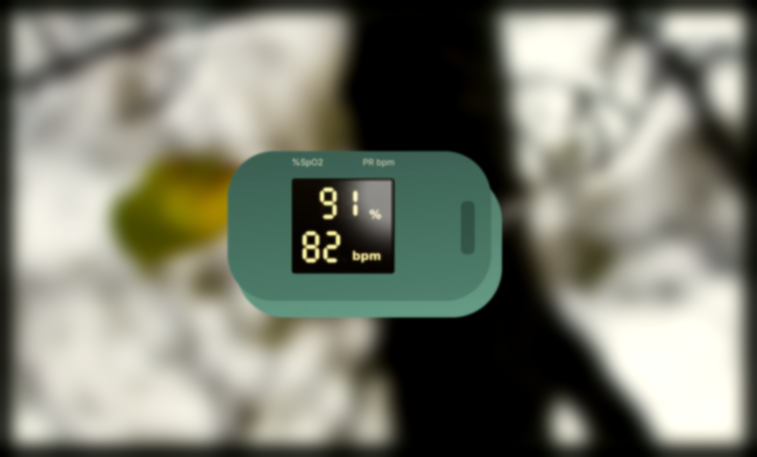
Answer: 82bpm
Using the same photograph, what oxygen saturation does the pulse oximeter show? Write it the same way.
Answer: 91%
